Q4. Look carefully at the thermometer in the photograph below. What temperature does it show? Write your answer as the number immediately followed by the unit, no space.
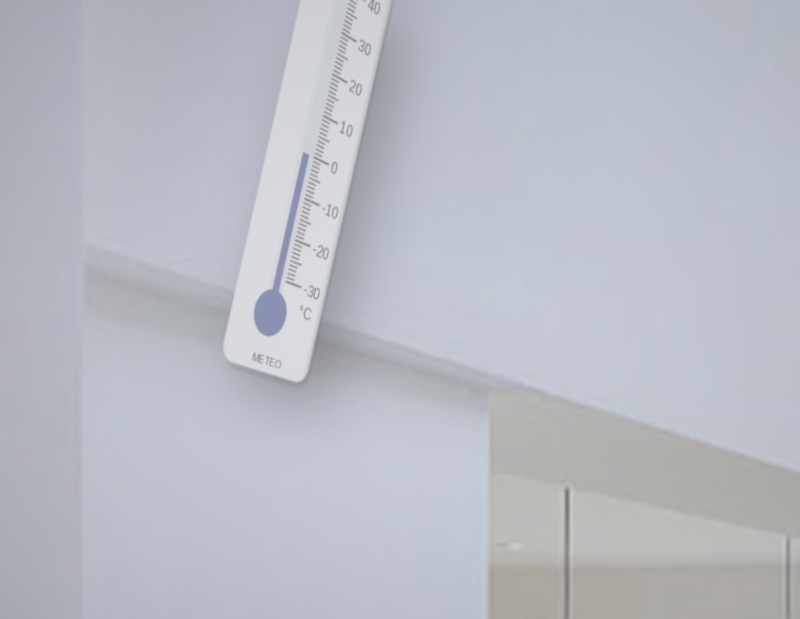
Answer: 0°C
